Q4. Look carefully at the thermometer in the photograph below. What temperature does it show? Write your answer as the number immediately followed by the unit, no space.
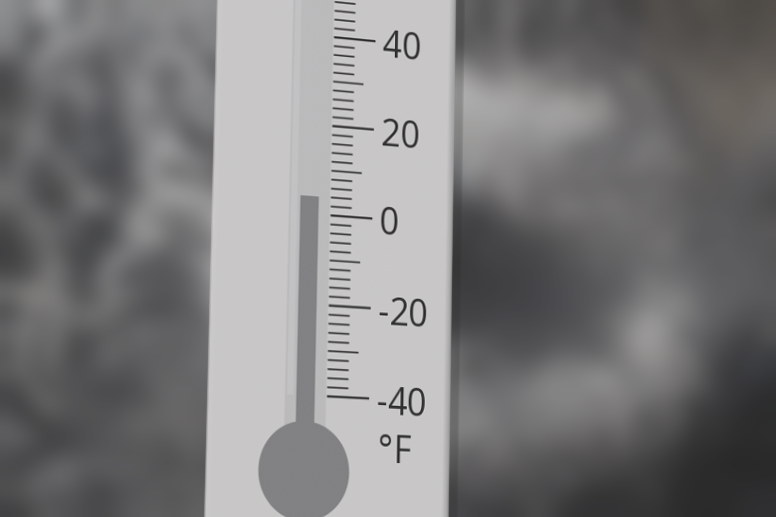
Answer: 4°F
